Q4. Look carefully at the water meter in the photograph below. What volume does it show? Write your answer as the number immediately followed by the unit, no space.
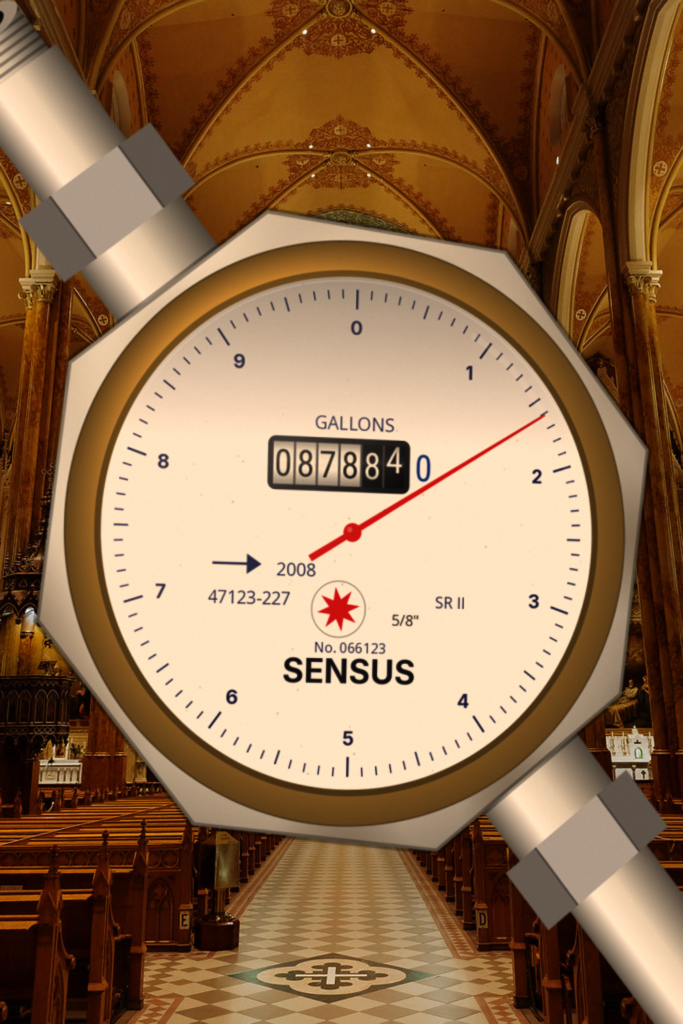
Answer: 878841.6gal
